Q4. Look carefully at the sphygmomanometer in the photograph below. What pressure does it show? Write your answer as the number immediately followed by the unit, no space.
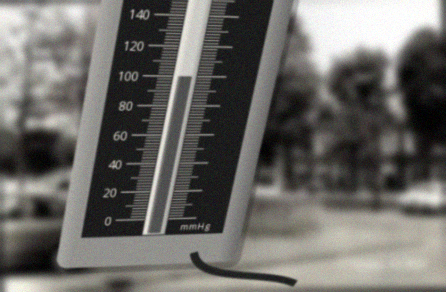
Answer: 100mmHg
